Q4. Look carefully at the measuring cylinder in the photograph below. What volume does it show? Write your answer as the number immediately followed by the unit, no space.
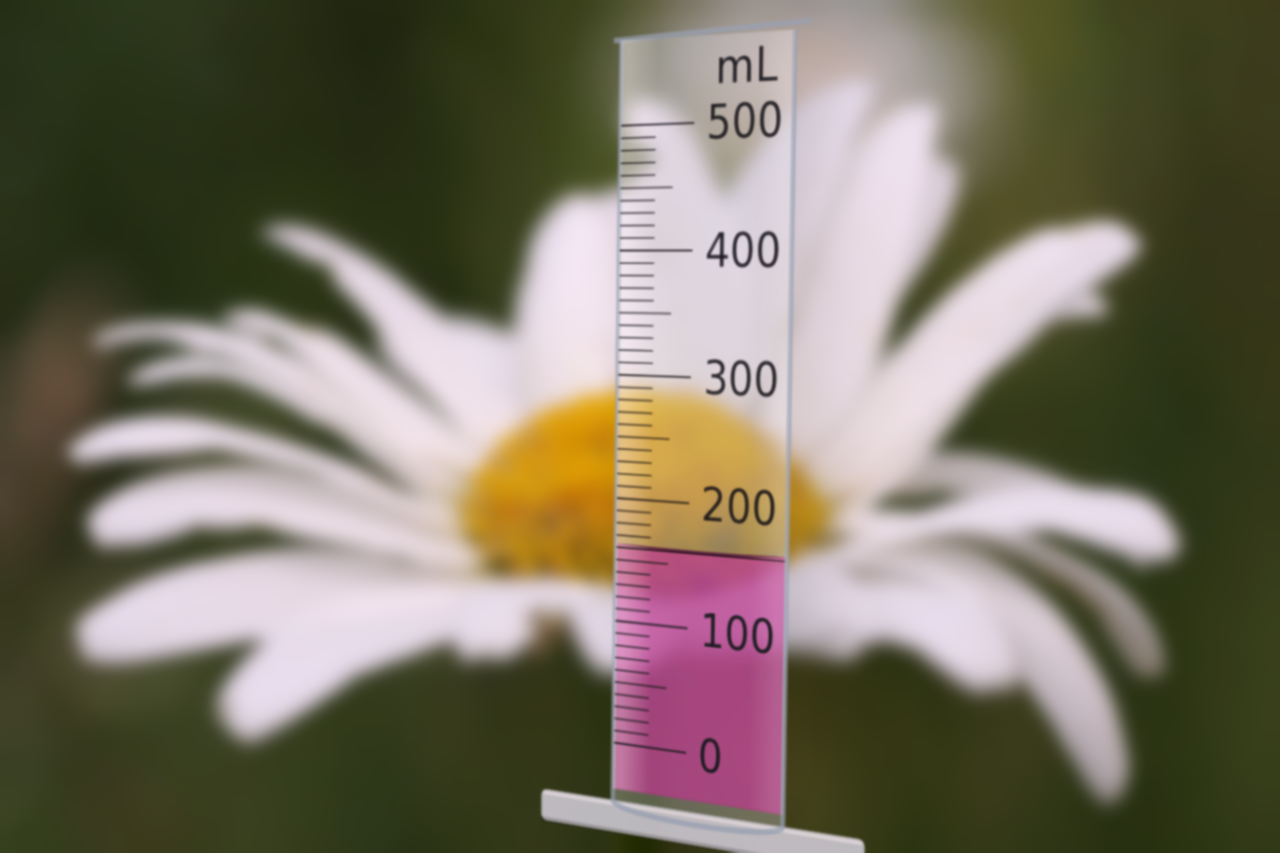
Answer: 160mL
